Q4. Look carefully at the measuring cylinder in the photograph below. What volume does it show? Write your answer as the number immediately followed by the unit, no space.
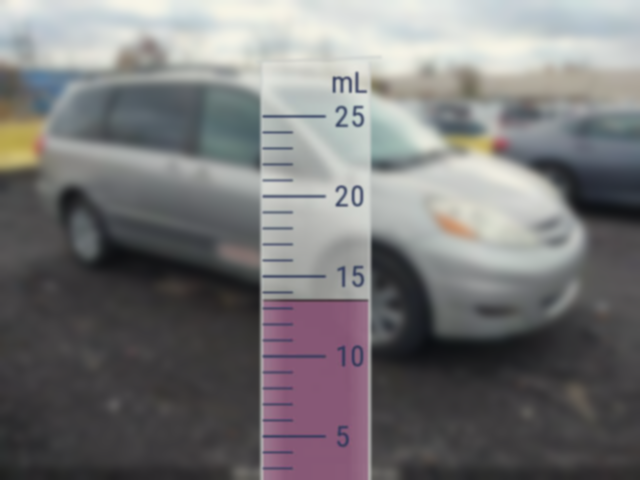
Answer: 13.5mL
